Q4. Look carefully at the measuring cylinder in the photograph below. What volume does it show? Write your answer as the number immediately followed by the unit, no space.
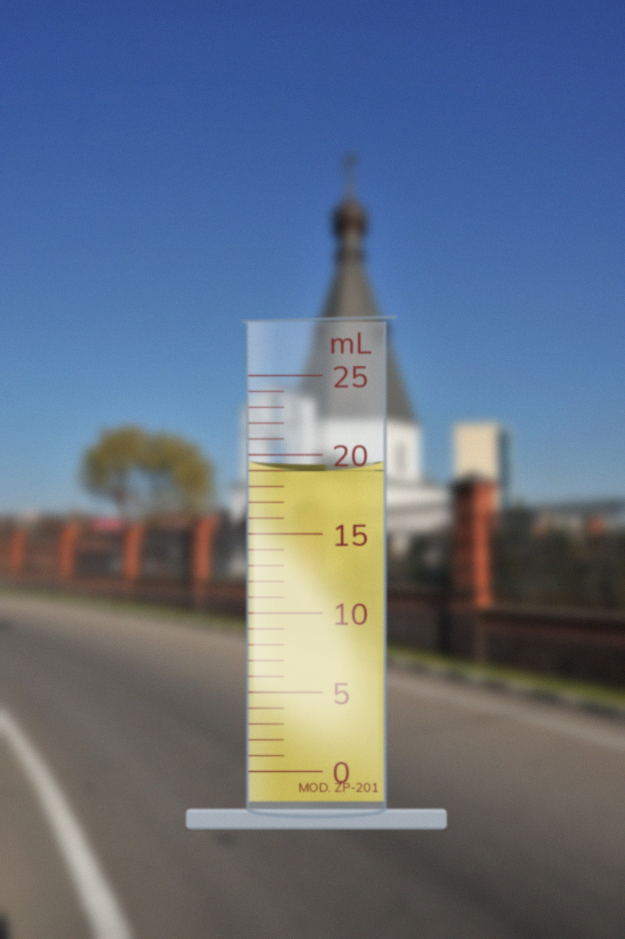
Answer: 19mL
